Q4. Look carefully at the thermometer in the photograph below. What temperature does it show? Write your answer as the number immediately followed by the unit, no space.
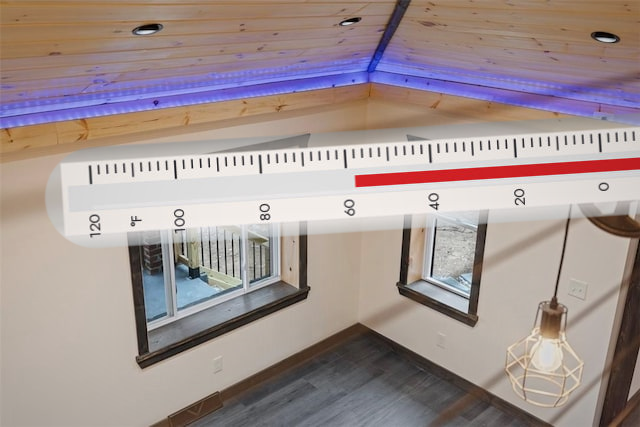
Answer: 58°F
